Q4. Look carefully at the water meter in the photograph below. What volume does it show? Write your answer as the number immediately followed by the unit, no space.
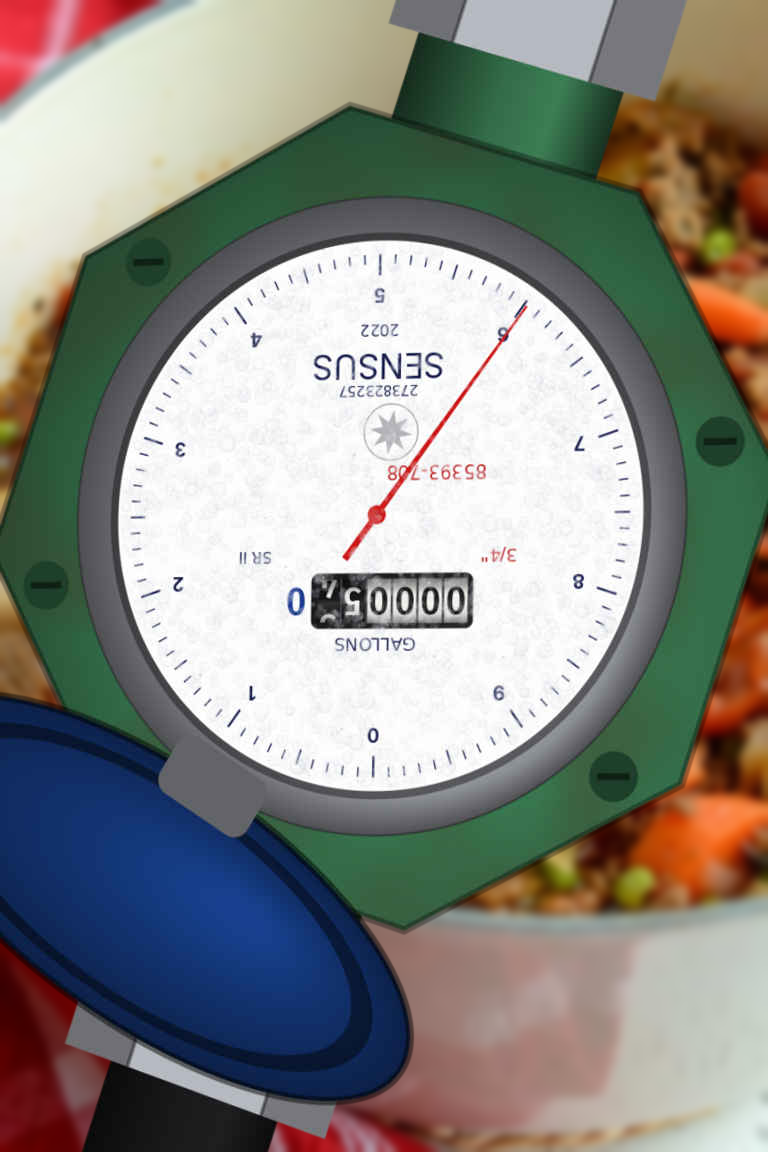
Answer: 536.0gal
